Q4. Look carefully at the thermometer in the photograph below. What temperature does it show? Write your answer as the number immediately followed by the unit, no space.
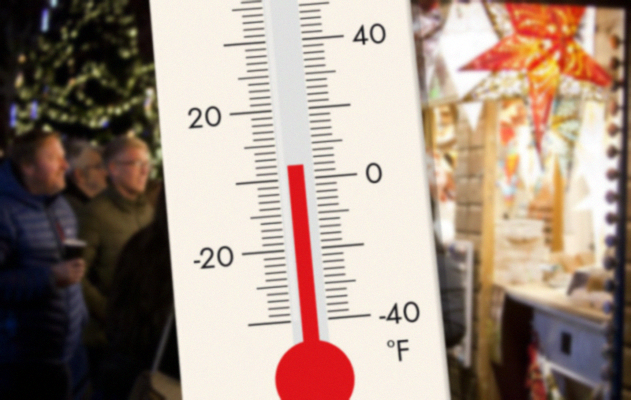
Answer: 4°F
